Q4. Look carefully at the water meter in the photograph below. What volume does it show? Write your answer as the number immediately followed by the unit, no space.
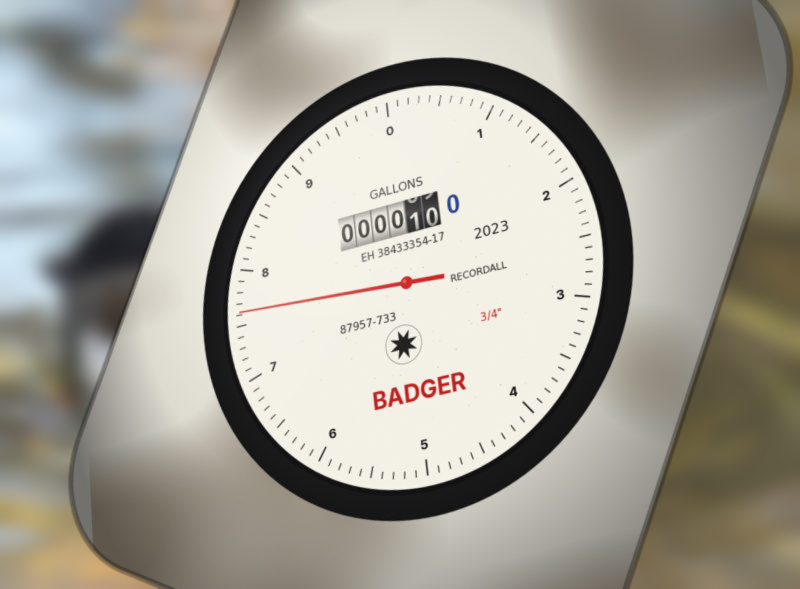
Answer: 97.6gal
